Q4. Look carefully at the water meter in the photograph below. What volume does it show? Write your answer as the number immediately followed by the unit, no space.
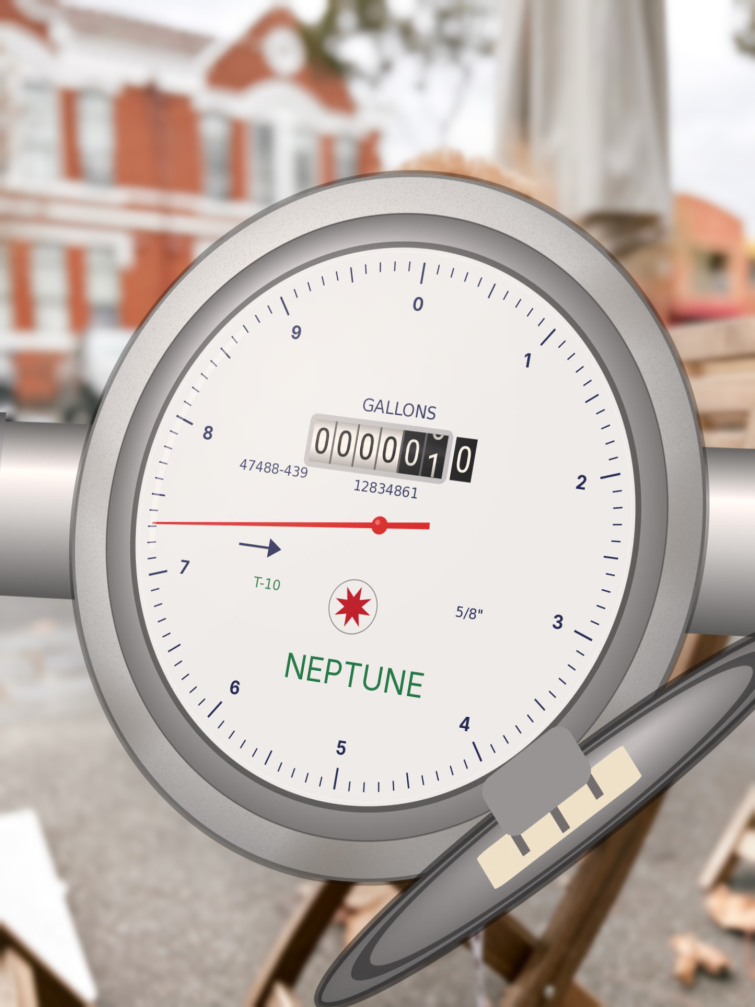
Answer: 7.3gal
